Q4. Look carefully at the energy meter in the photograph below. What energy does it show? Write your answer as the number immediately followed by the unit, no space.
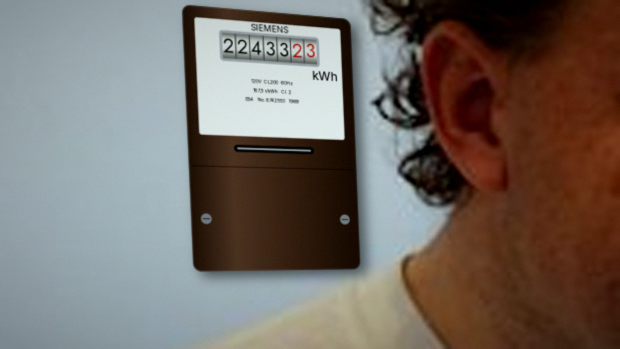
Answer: 22433.23kWh
